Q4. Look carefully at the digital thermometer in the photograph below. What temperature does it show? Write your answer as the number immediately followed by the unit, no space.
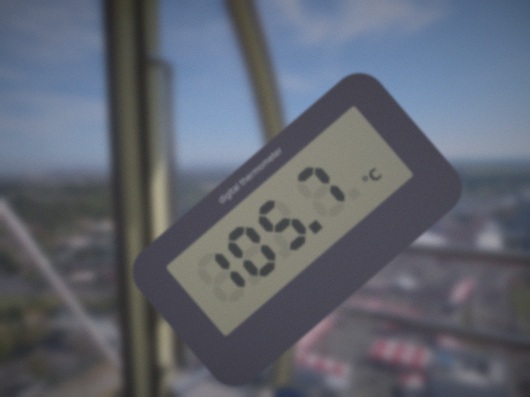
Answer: 105.7°C
